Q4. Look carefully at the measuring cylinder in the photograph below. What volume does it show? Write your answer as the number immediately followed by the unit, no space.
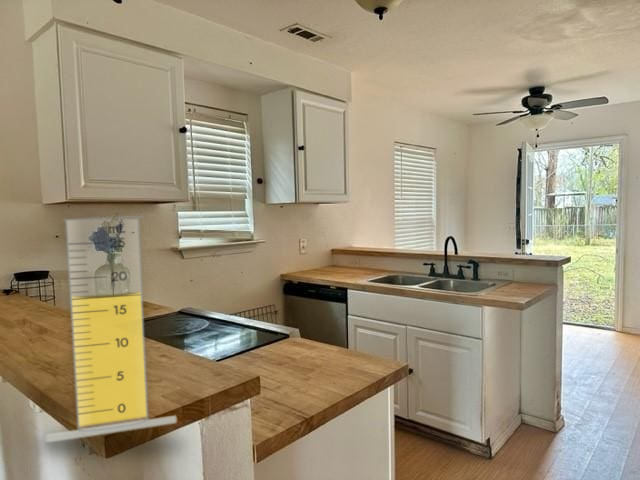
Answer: 17mL
